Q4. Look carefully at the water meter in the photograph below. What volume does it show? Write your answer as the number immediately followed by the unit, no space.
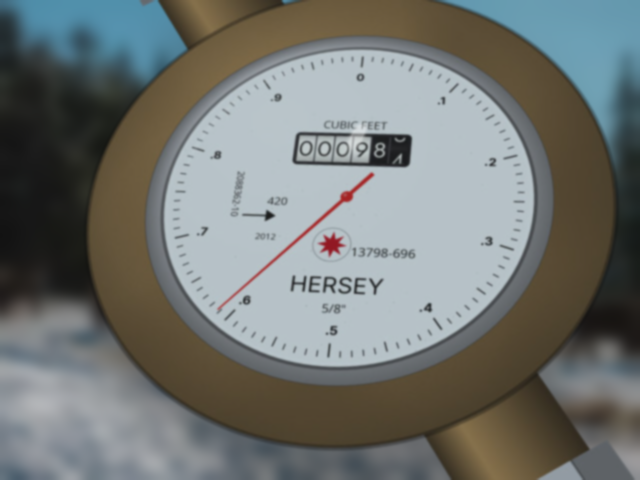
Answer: 983.61ft³
